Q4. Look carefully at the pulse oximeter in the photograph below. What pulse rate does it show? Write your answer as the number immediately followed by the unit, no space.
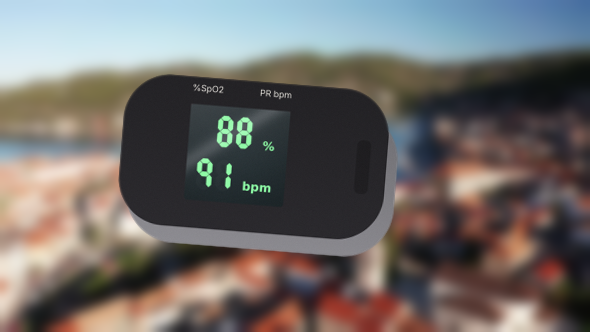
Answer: 91bpm
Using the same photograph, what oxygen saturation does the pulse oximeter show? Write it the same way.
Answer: 88%
